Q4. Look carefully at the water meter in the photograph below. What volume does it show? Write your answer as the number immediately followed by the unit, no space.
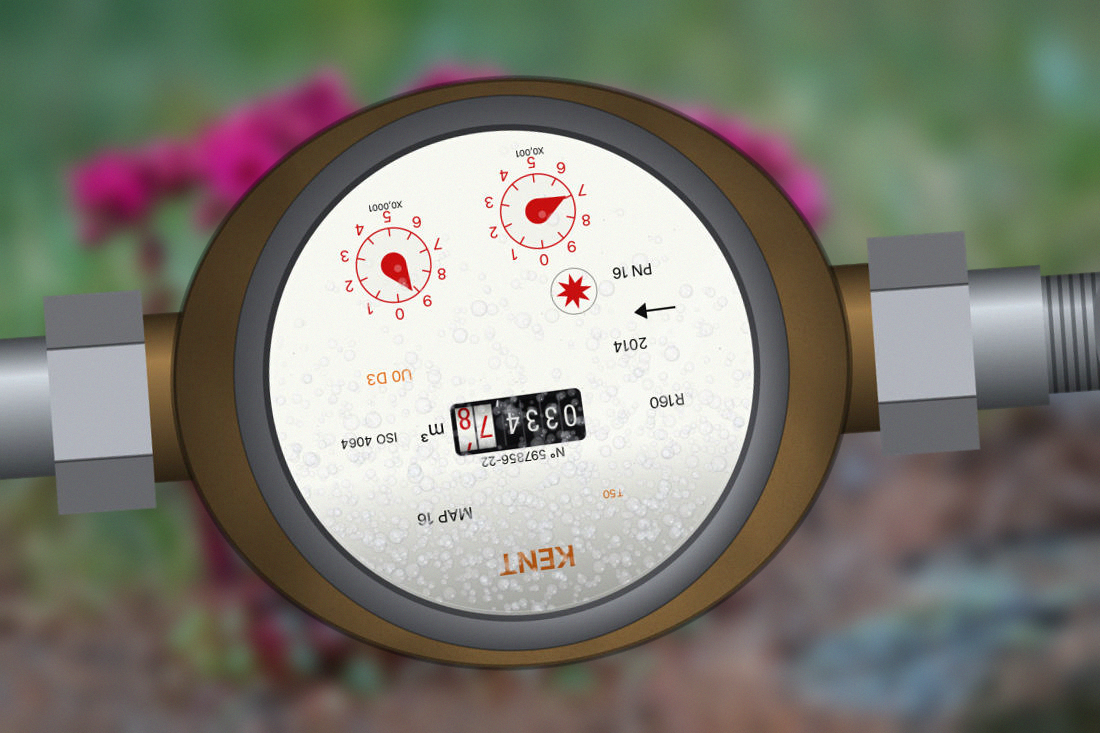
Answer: 334.7769m³
